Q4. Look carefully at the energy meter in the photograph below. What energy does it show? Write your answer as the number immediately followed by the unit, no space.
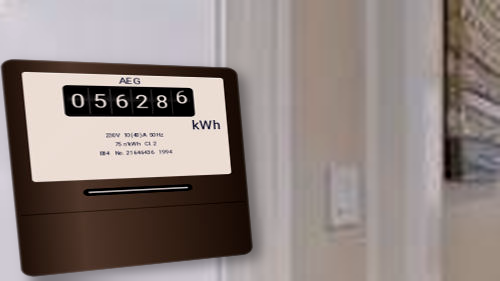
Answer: 56286kWh
